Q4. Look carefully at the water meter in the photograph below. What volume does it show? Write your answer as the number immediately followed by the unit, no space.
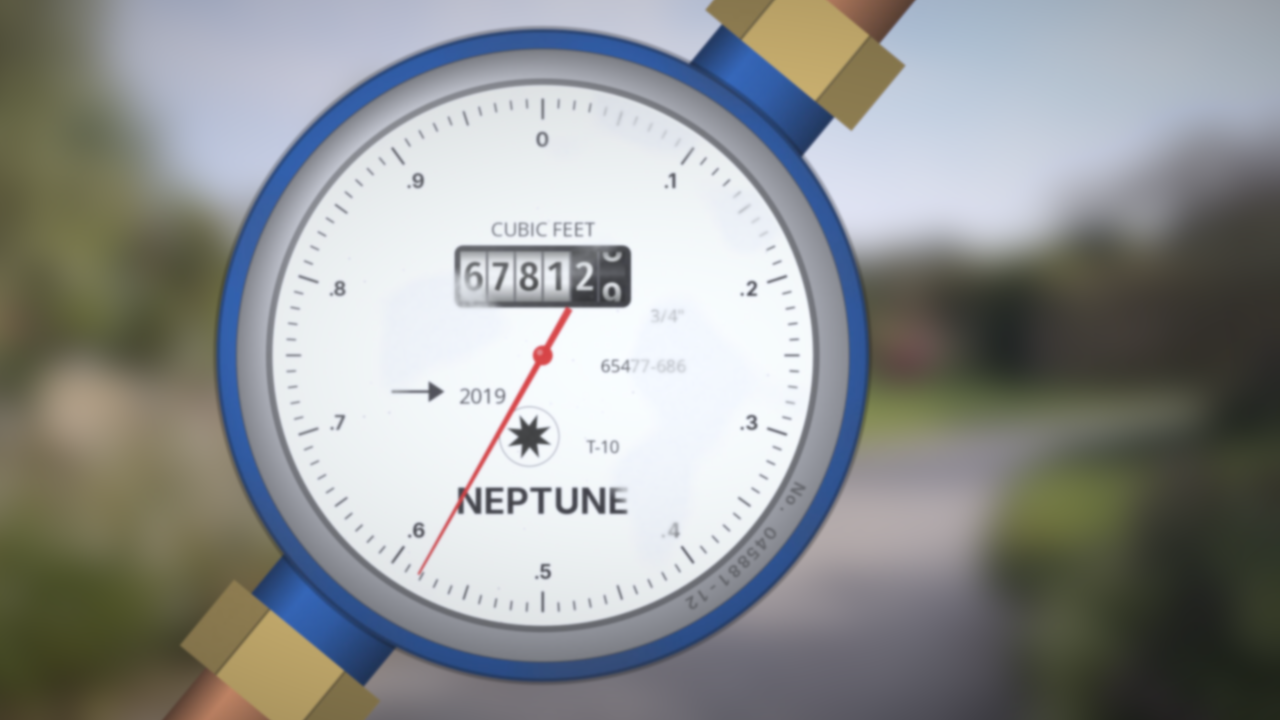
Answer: 678128.58ft³
